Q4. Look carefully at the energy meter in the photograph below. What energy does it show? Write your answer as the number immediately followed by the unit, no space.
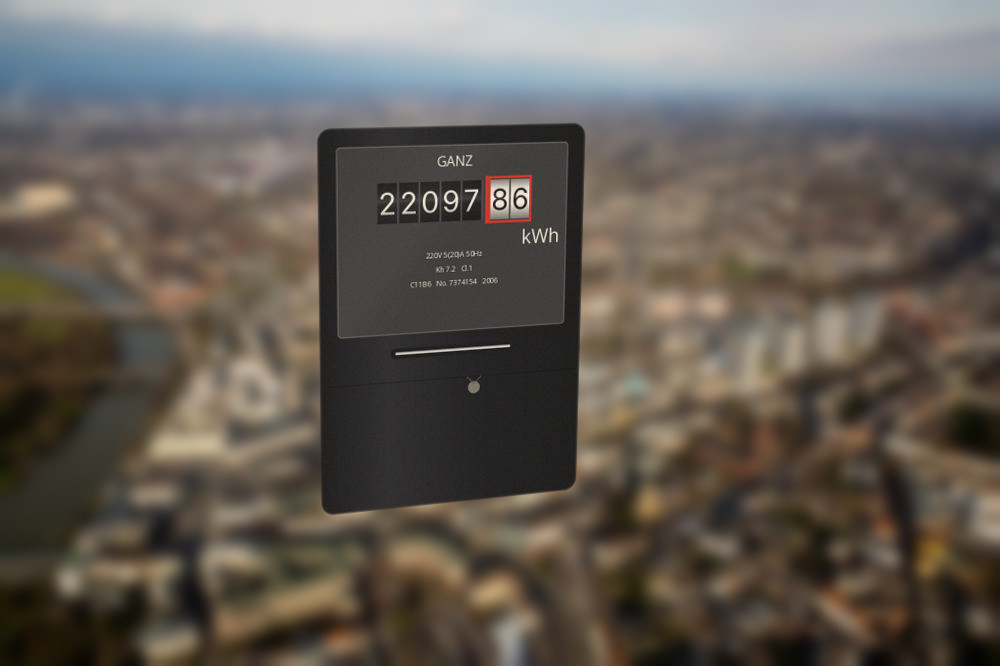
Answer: 22097.86kWh
